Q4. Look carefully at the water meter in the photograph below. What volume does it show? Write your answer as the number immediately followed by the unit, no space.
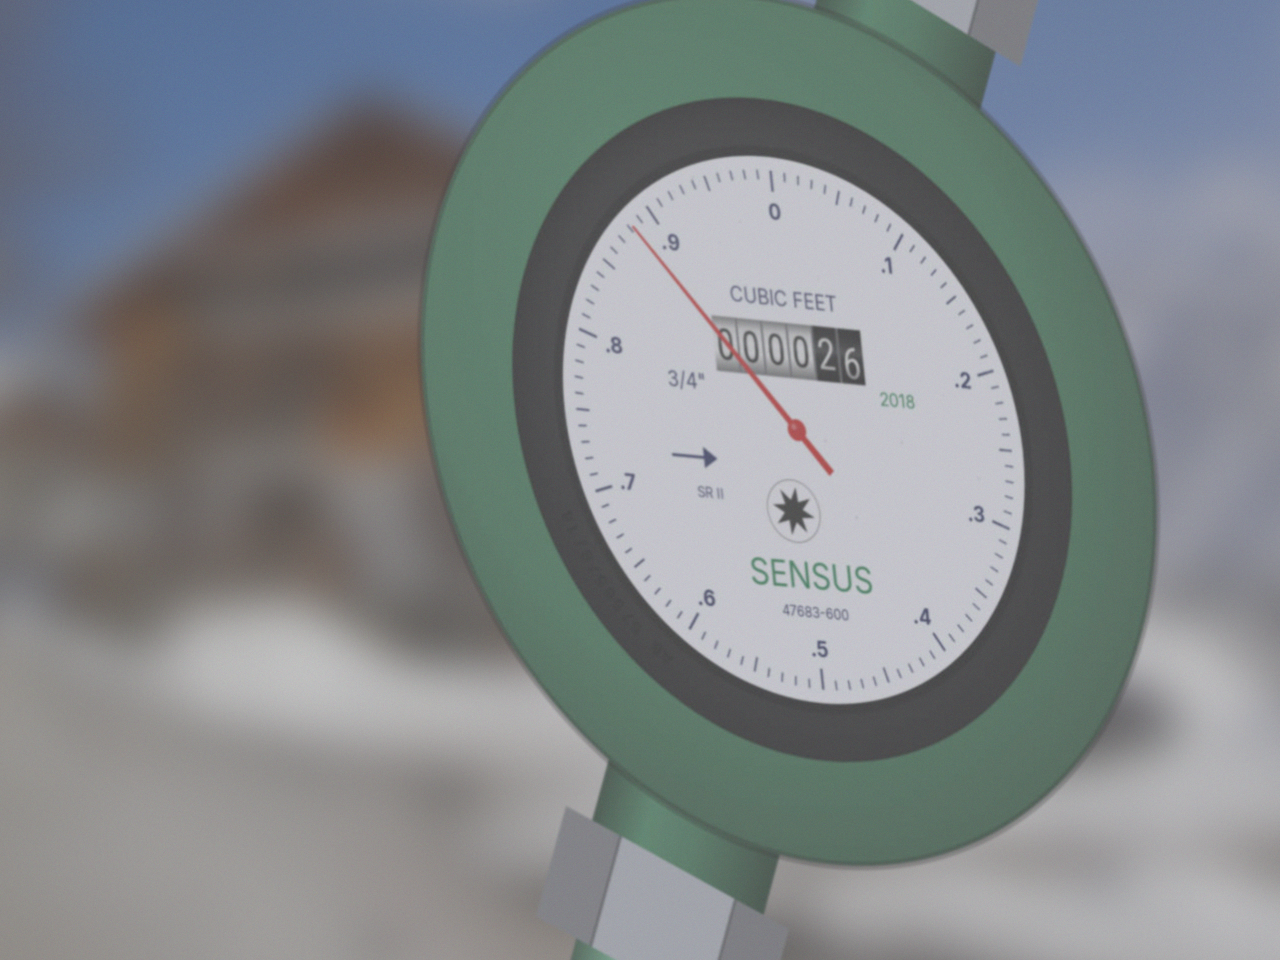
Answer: 25.88ft³
